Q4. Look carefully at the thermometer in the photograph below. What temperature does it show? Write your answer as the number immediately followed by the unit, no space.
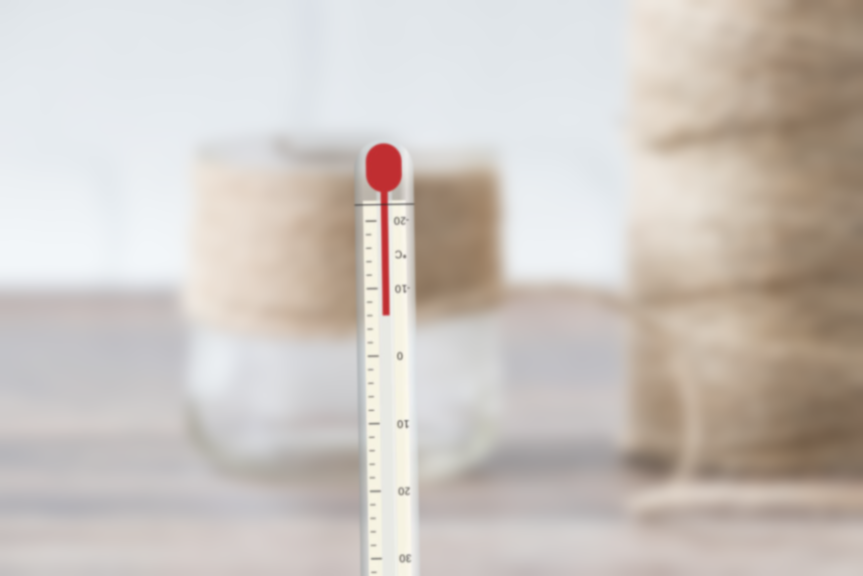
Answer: -6°C
